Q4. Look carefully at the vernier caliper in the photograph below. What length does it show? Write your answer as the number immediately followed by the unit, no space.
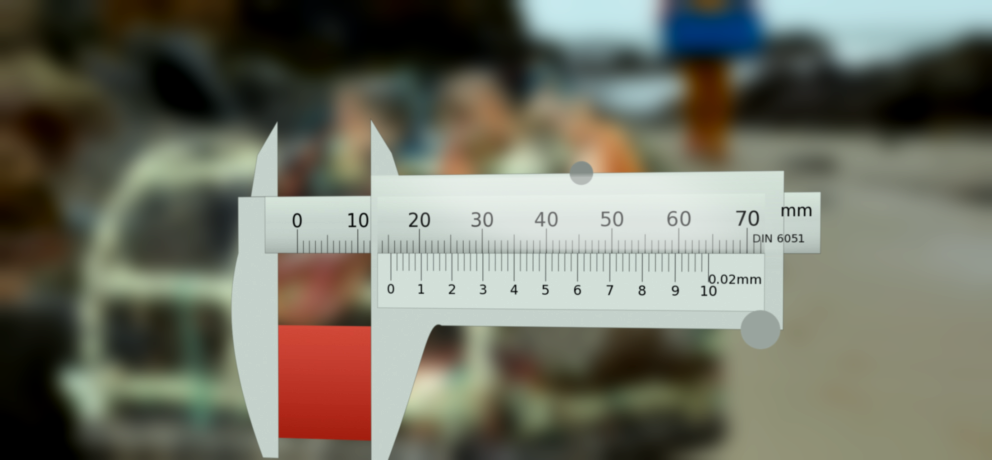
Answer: 15.4mm
